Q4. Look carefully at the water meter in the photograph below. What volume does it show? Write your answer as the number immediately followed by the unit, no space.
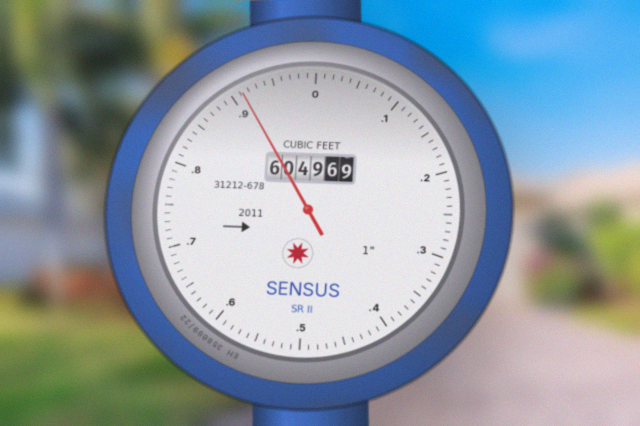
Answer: 604968.91ft³
